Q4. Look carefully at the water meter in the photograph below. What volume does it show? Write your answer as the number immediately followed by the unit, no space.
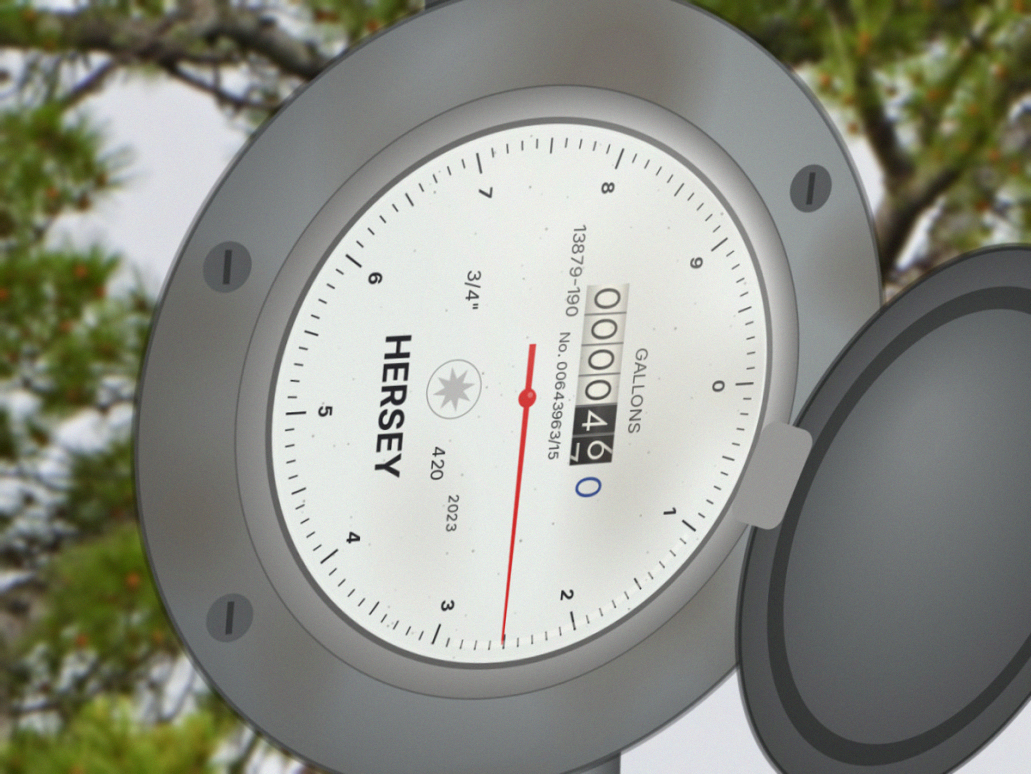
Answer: 462.5gal
